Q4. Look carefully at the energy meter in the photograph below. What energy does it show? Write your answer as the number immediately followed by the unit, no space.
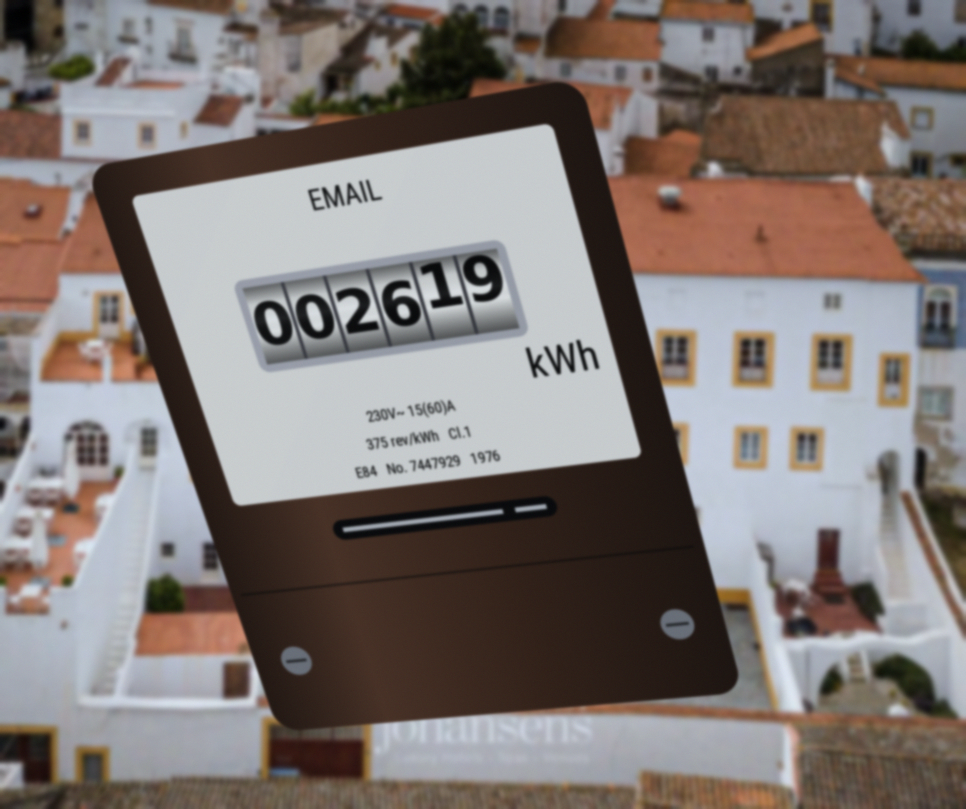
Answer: 2619kWh
